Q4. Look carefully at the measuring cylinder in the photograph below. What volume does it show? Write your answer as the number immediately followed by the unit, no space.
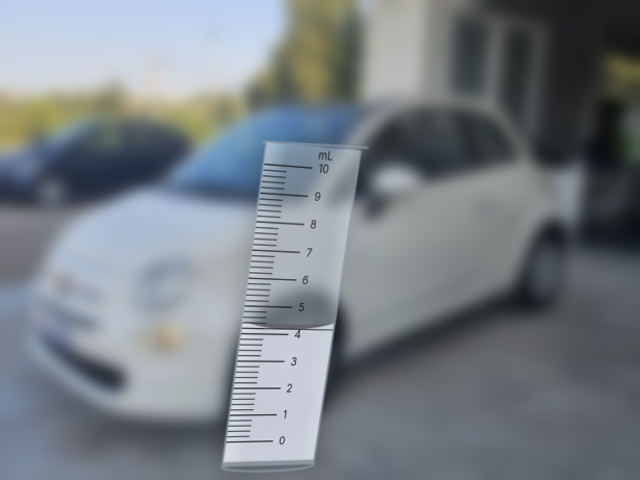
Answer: 4.2mL
